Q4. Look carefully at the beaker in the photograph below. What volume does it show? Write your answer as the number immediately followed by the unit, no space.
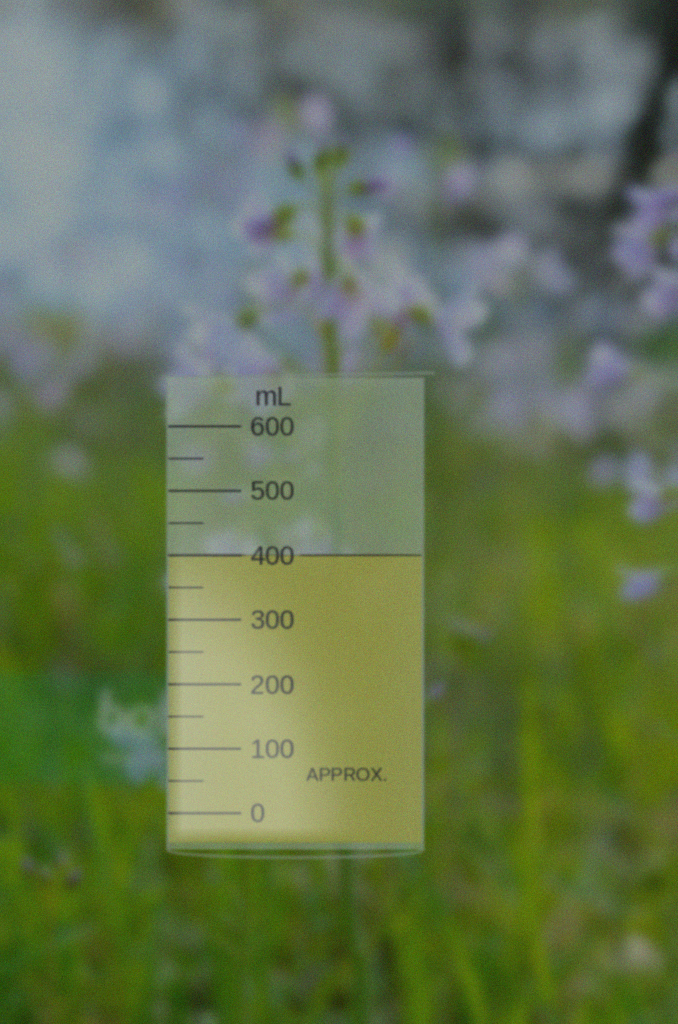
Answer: 400mL
